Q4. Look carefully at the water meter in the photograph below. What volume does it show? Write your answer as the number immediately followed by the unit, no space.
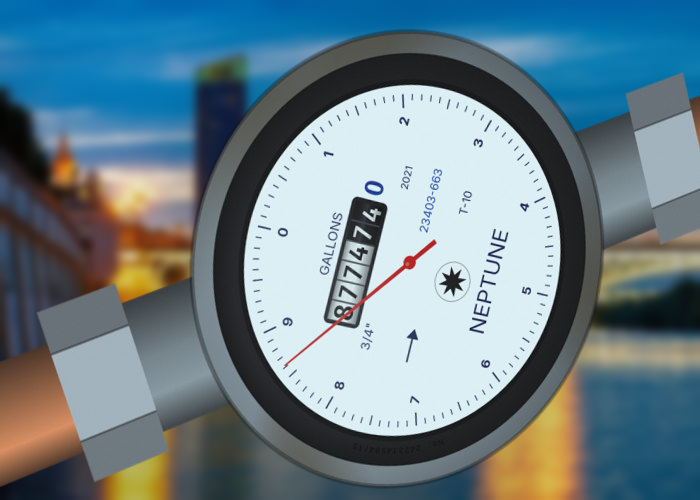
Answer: 8774738.6gal
